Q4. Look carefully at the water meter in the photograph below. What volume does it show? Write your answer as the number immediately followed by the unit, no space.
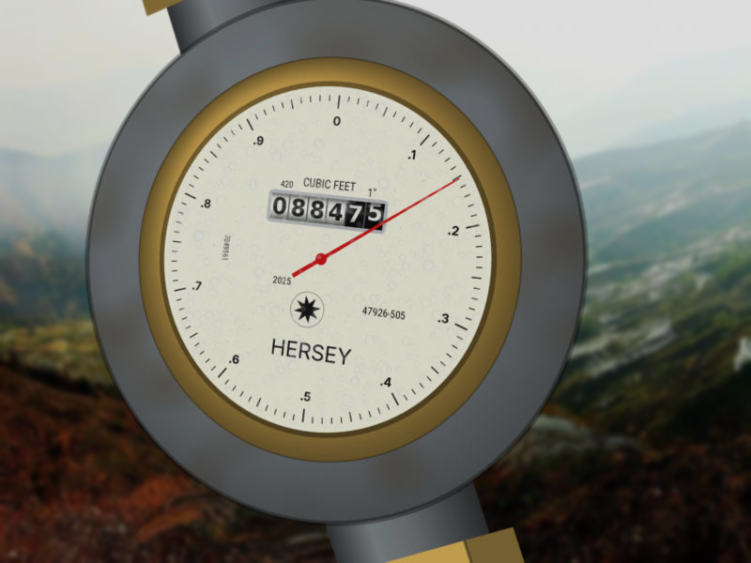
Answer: 88475.15ft³
